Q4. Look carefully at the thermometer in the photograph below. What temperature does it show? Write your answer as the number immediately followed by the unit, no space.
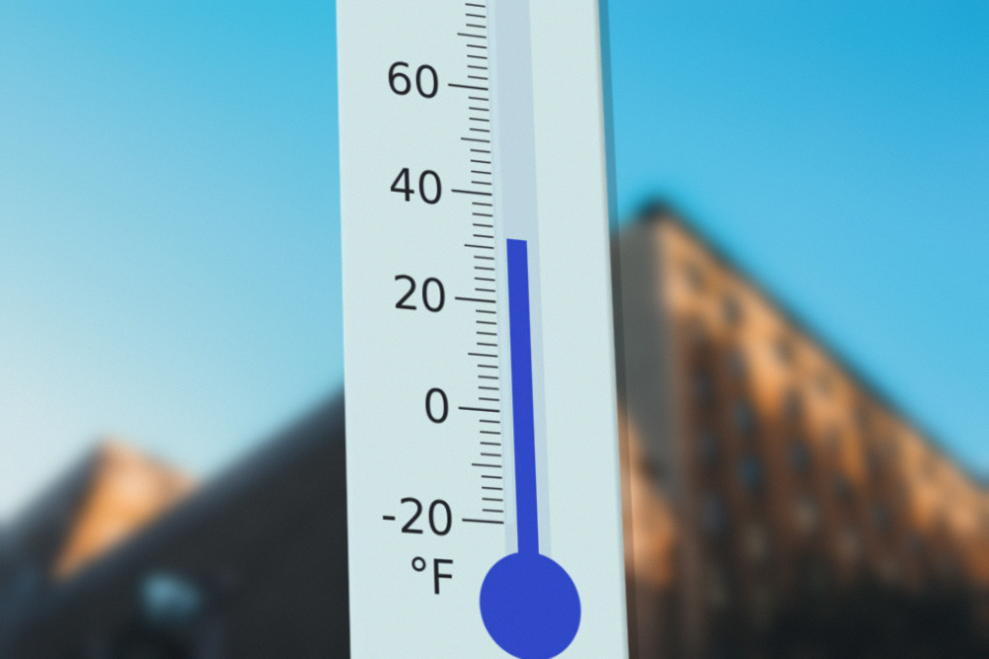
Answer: 32°F
